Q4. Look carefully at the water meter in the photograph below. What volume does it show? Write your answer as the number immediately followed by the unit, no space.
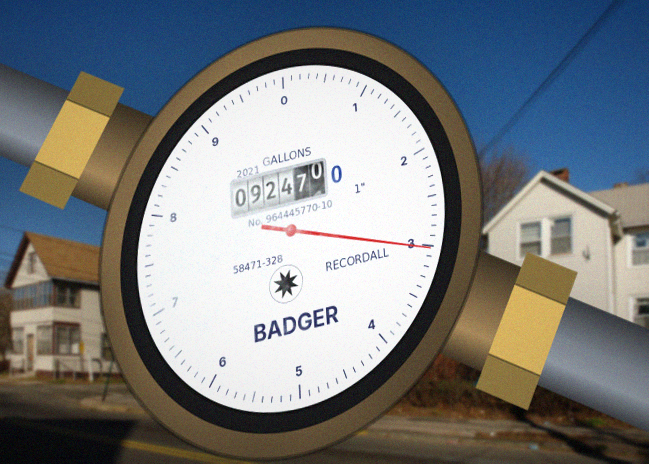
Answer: 924703.0gal
